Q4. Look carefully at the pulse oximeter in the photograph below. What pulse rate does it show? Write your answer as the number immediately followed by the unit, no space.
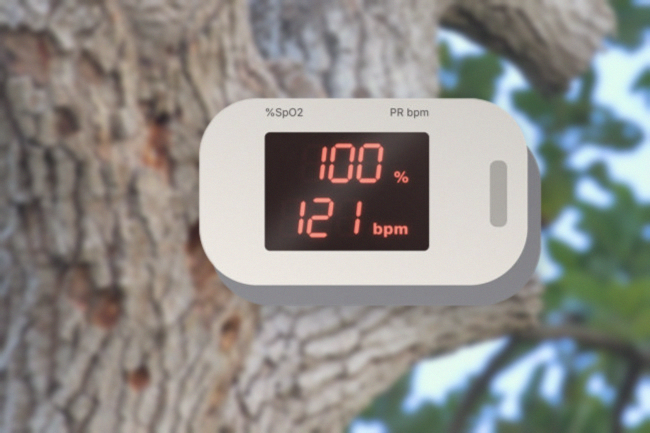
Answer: 121bpm
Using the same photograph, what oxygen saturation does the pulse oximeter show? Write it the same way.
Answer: 100%
